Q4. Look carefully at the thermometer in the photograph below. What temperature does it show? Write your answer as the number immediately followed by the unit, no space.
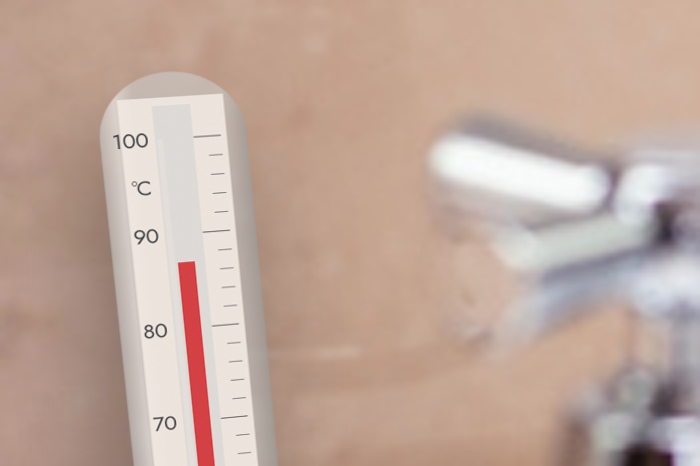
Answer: 87°C
